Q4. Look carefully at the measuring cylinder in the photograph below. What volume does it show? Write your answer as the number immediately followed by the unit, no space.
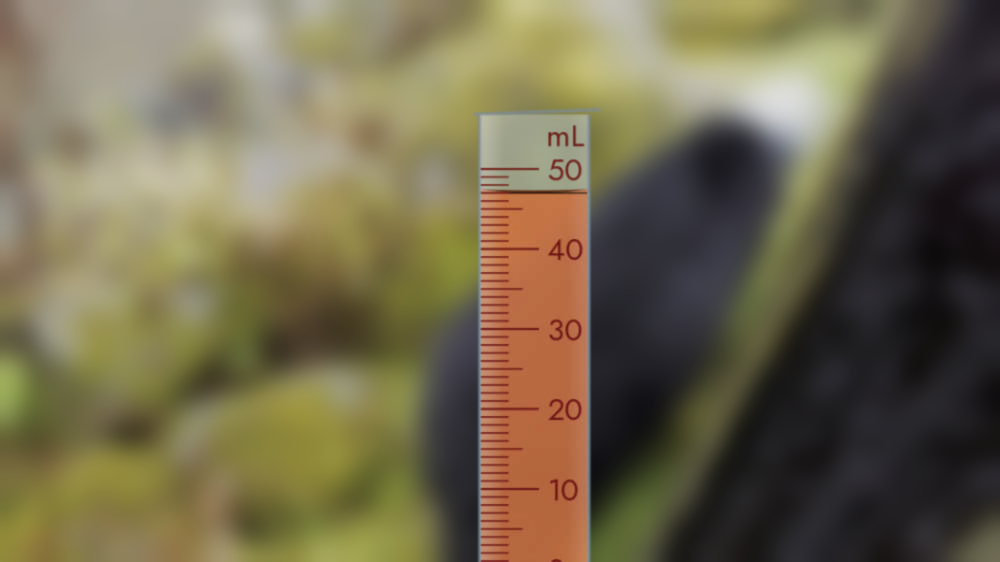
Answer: 47mL
